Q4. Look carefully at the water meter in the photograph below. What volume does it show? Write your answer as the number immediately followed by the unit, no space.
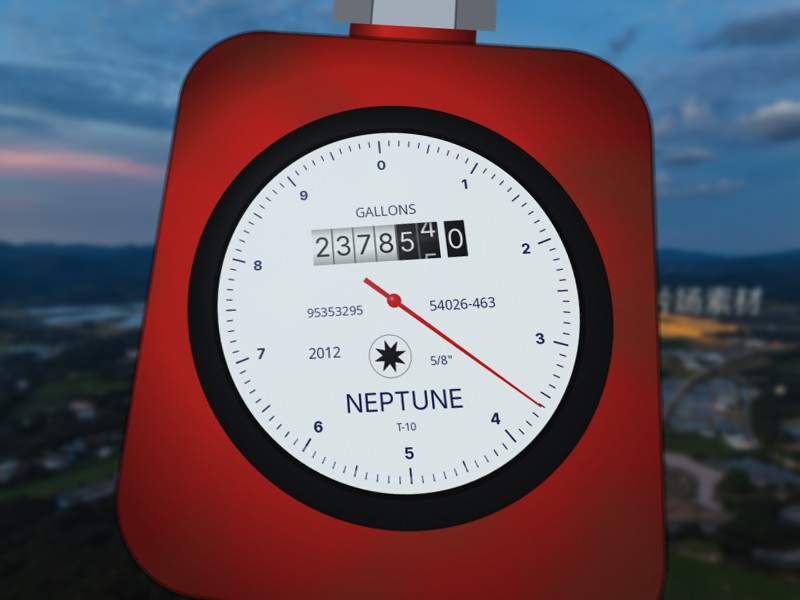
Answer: 2378543.6gal
